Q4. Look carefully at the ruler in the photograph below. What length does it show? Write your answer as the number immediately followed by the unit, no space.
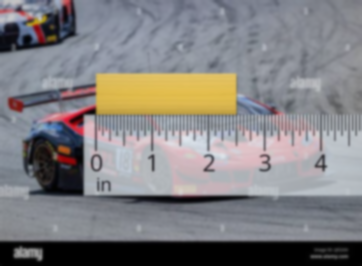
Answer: 2.5in
